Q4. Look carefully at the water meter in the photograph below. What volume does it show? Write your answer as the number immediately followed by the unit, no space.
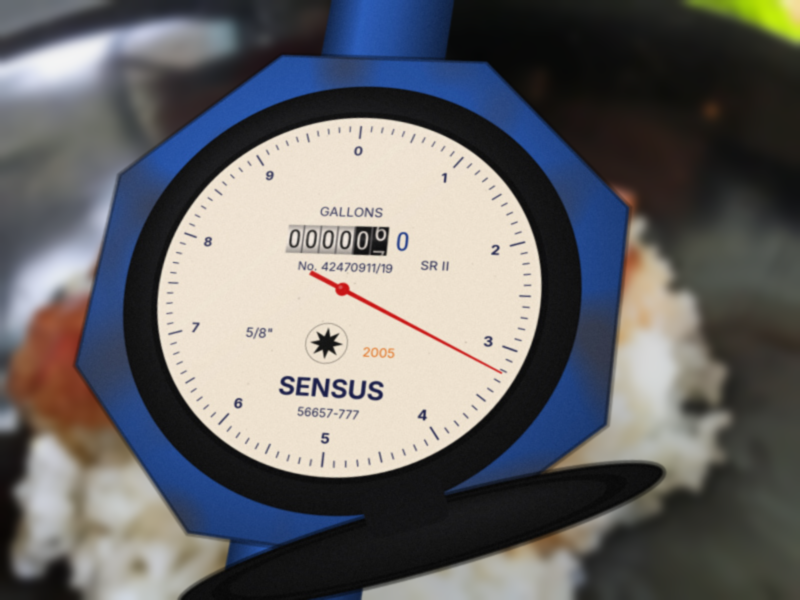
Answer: 63.2gal
